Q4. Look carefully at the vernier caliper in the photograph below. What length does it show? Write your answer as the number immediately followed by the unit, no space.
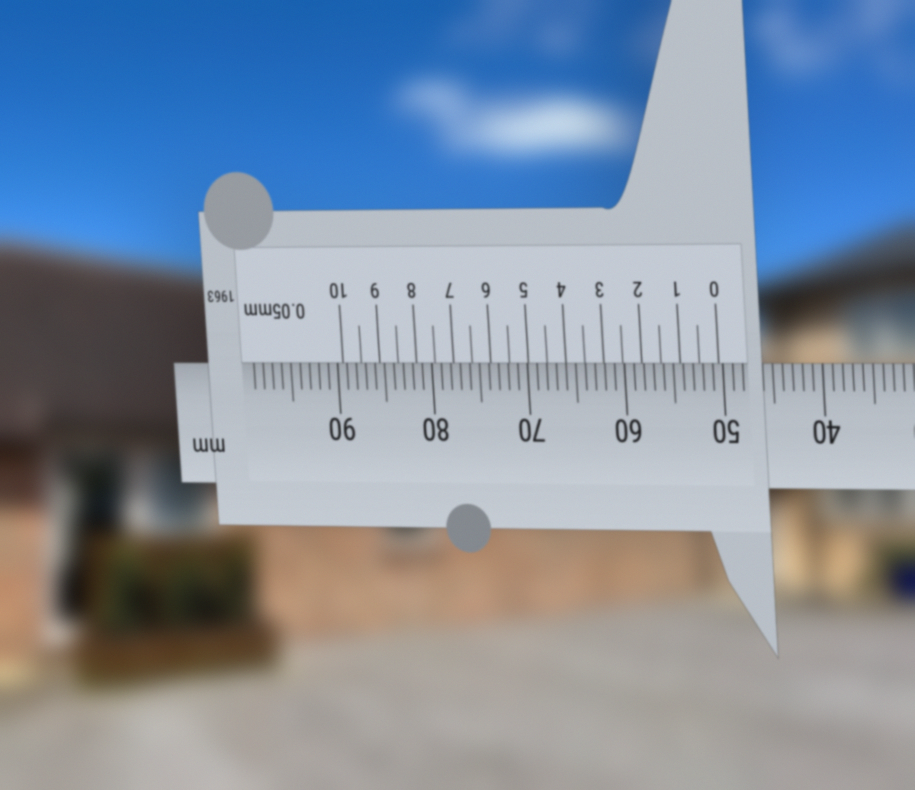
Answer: 50.4mm
